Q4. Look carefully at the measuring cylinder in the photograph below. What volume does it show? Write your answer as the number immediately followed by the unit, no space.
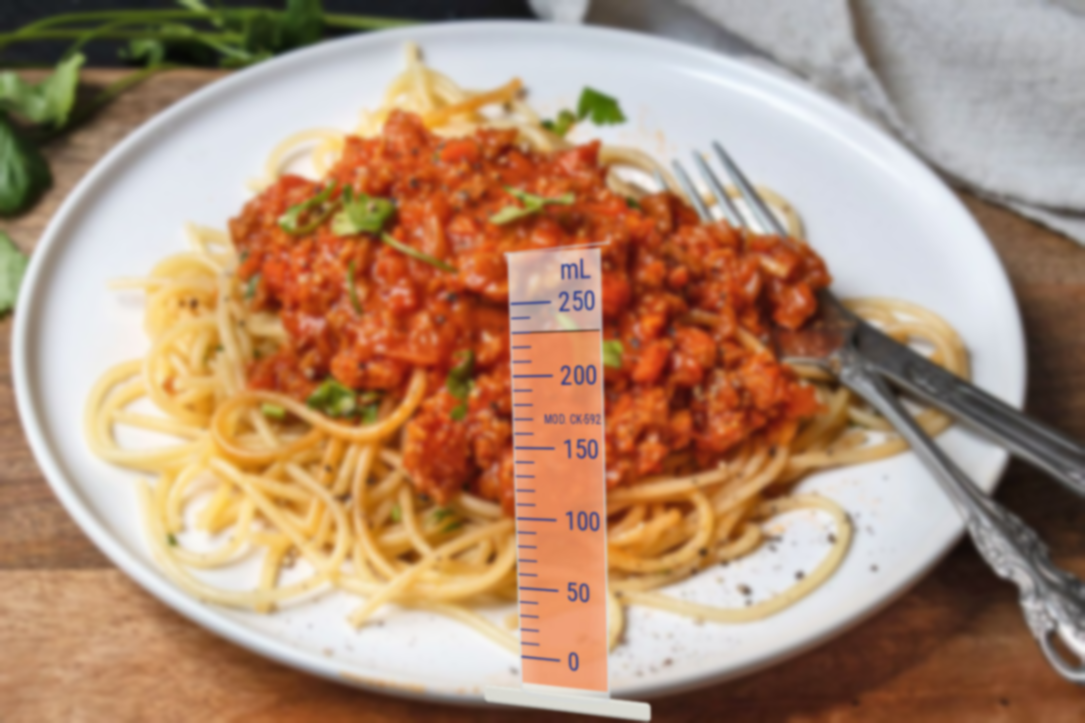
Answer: 230mL
